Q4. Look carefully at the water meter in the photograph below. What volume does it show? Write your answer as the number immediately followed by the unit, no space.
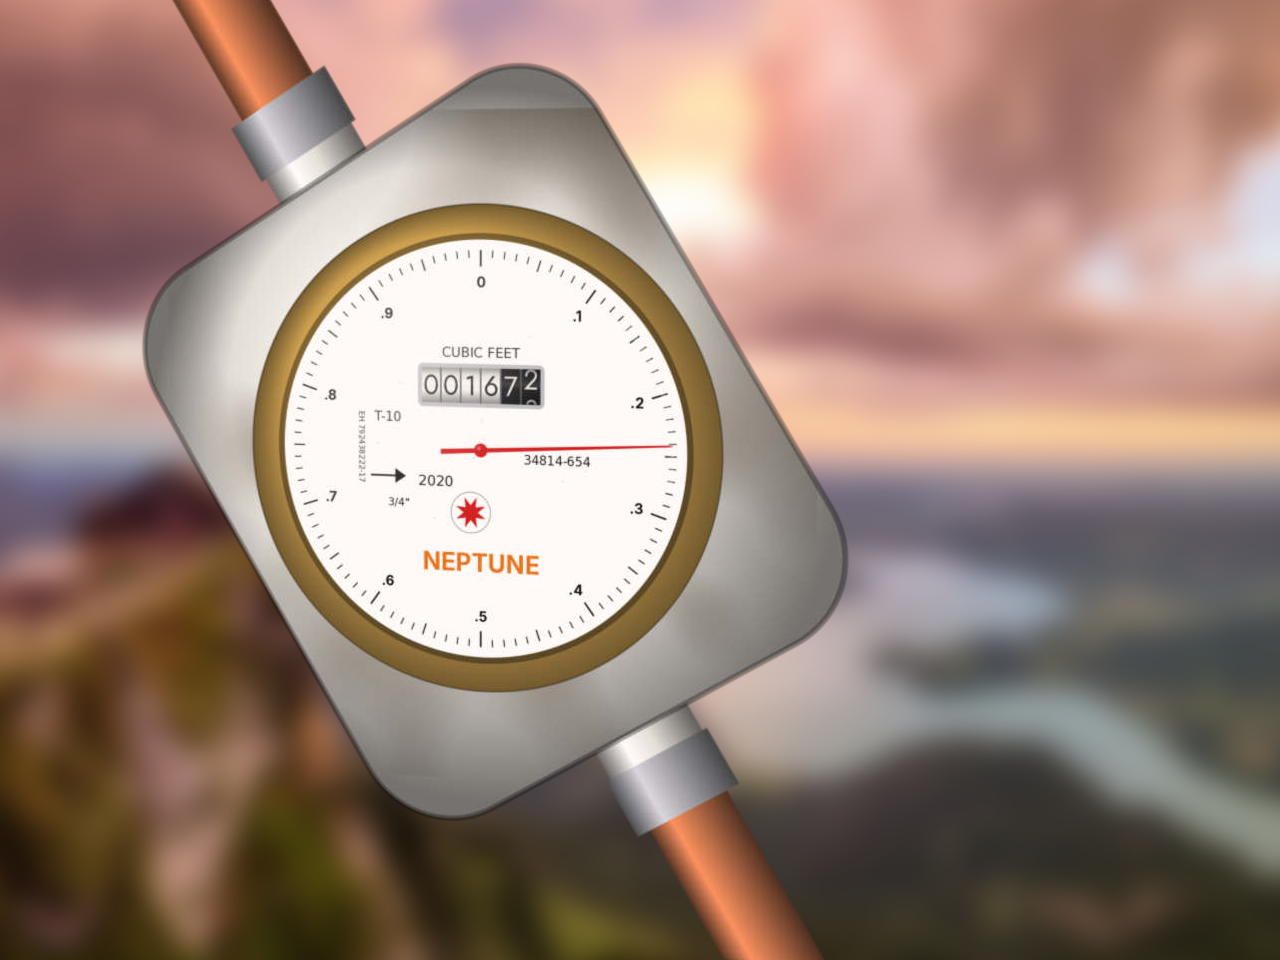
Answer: 1672.24ft³
